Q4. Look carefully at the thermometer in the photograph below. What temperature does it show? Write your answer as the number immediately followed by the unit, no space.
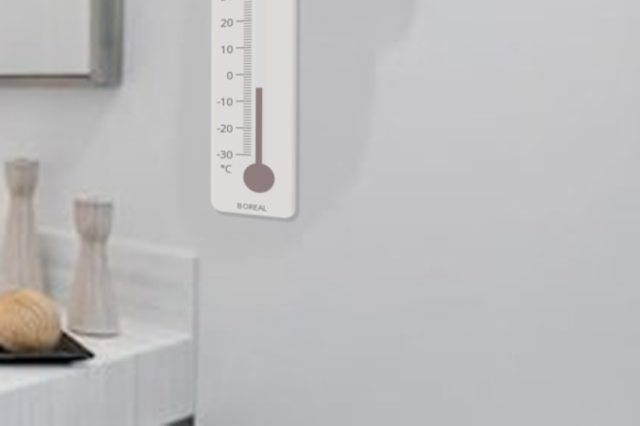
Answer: -5°C
